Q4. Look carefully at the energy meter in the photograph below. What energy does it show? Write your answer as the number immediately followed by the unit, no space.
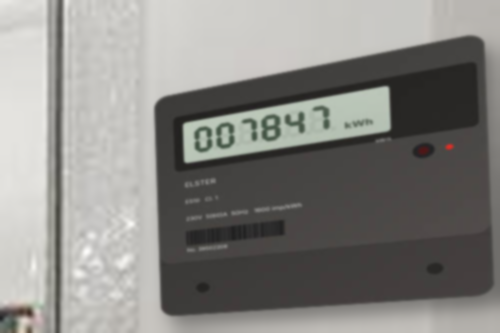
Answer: 7847kWh
